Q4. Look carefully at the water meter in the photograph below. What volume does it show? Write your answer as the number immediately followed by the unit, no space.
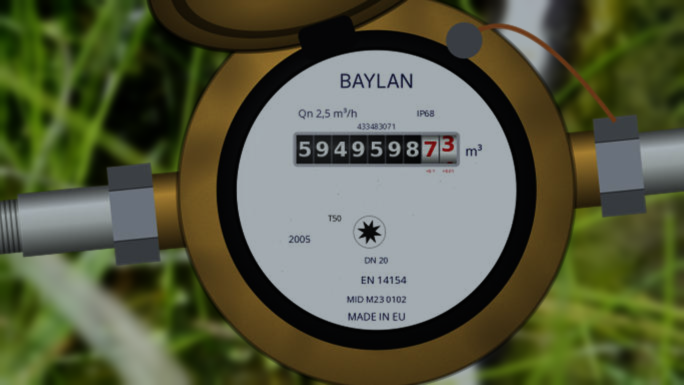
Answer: 5949598.73m³
